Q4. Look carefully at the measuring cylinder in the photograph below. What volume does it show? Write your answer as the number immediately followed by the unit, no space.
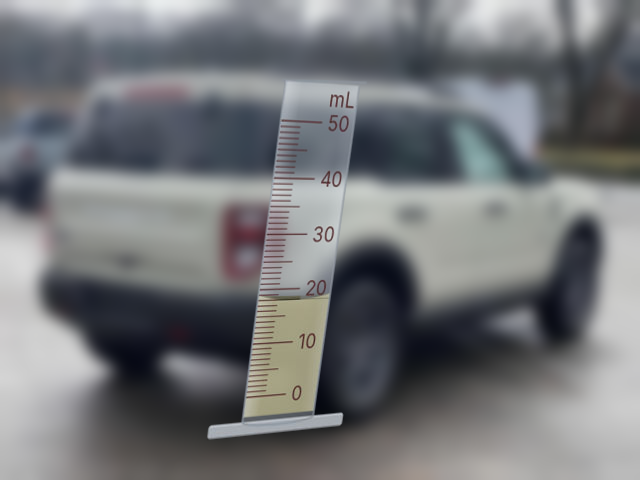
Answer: 18mL
